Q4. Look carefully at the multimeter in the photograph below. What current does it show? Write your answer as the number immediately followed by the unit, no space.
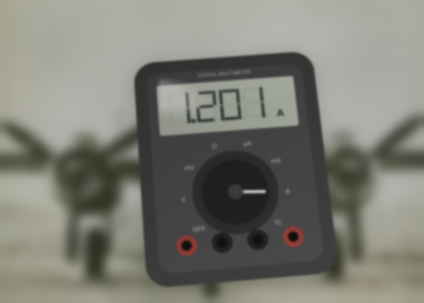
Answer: 1.201A
